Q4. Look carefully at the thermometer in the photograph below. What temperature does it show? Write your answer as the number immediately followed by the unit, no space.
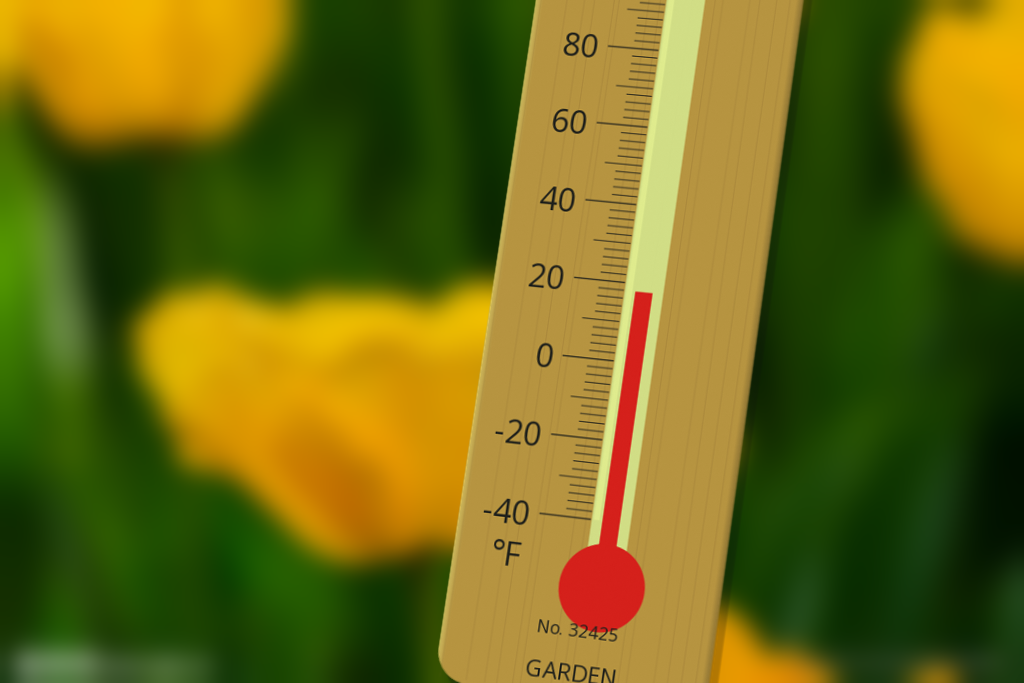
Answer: 18°F
